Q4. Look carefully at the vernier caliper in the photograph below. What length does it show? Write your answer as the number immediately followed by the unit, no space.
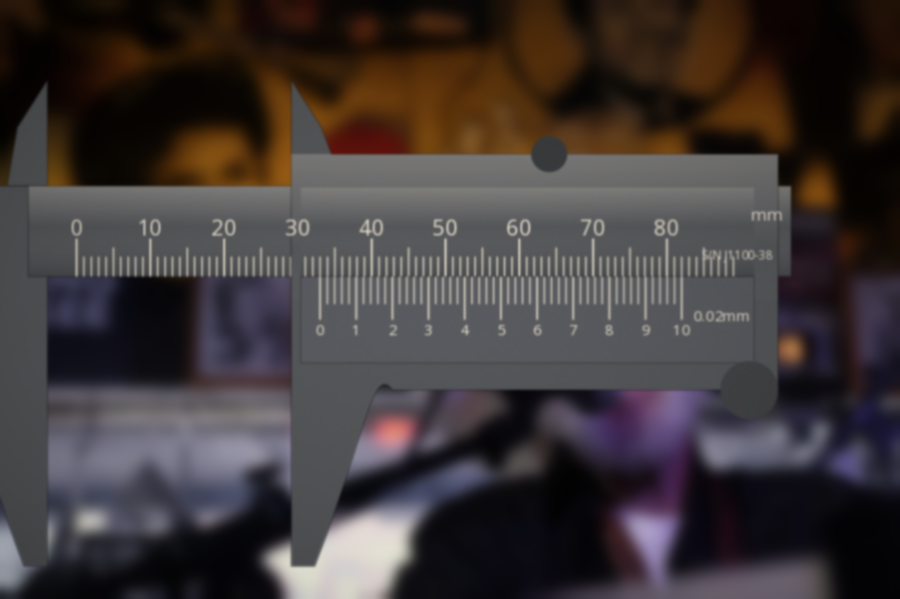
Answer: 33.0mm
